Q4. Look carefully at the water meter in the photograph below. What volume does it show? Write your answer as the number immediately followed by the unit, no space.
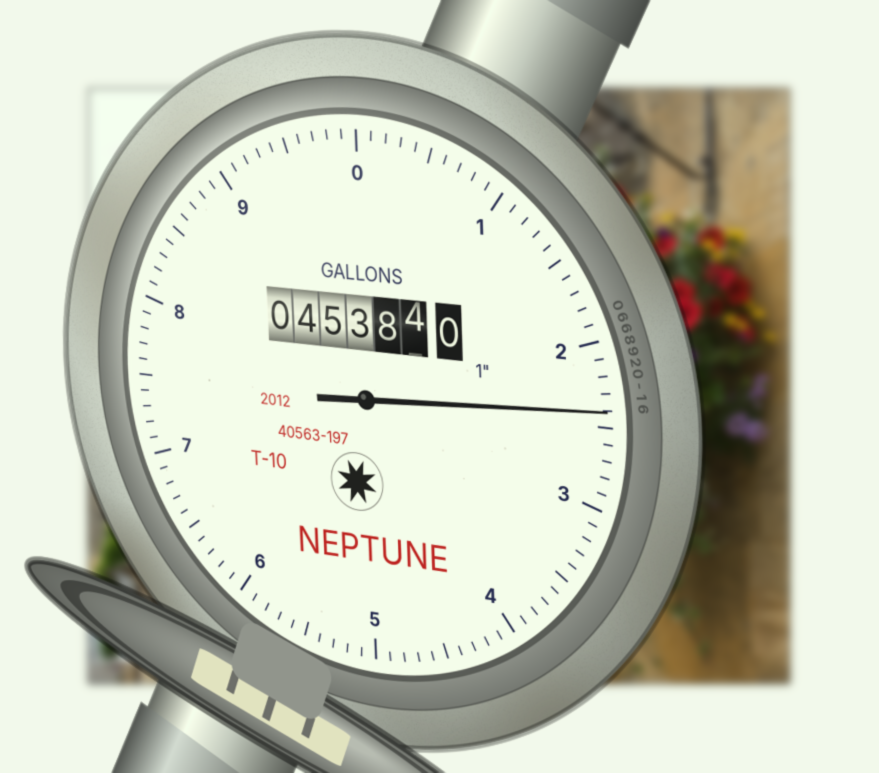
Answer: 453842.4gal
